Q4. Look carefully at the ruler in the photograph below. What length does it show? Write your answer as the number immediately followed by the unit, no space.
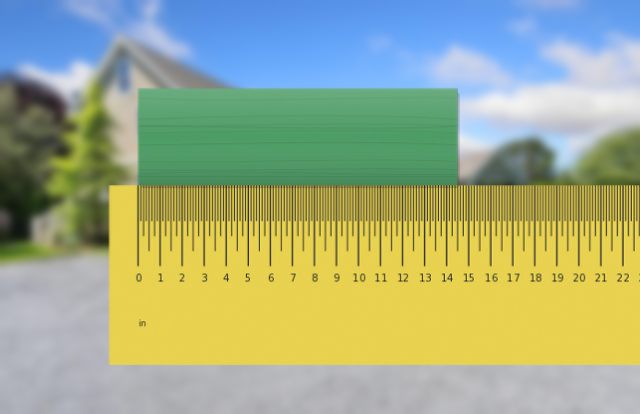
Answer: 14.5in
